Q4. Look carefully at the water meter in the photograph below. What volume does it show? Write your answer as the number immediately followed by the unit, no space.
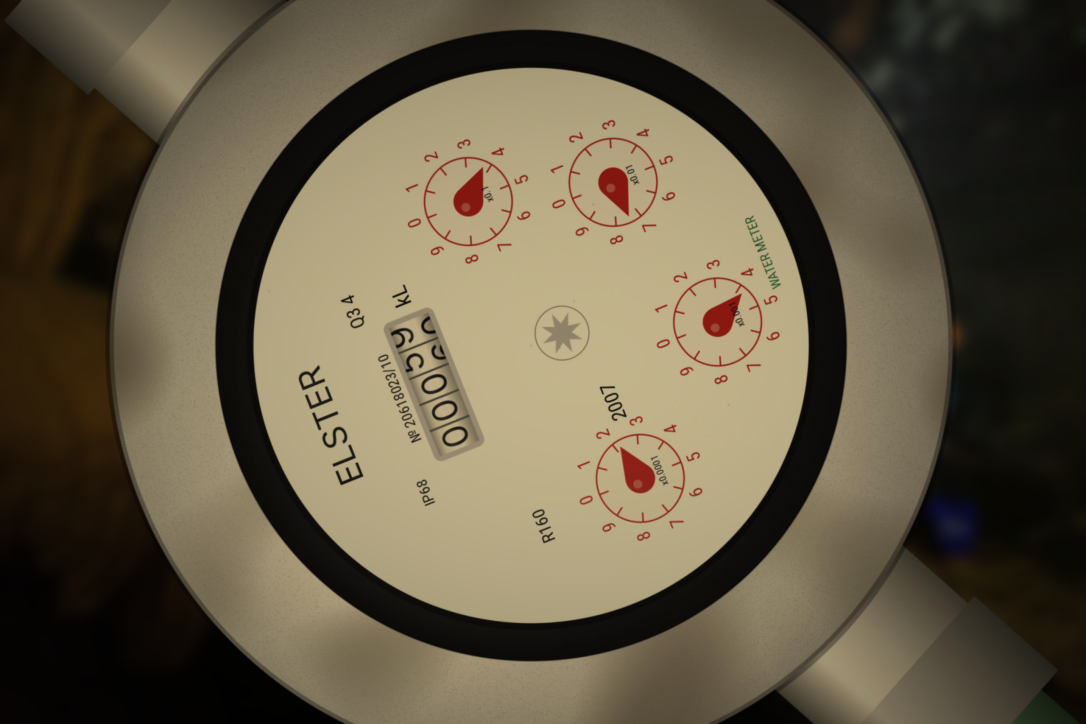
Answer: 59.3742kL
